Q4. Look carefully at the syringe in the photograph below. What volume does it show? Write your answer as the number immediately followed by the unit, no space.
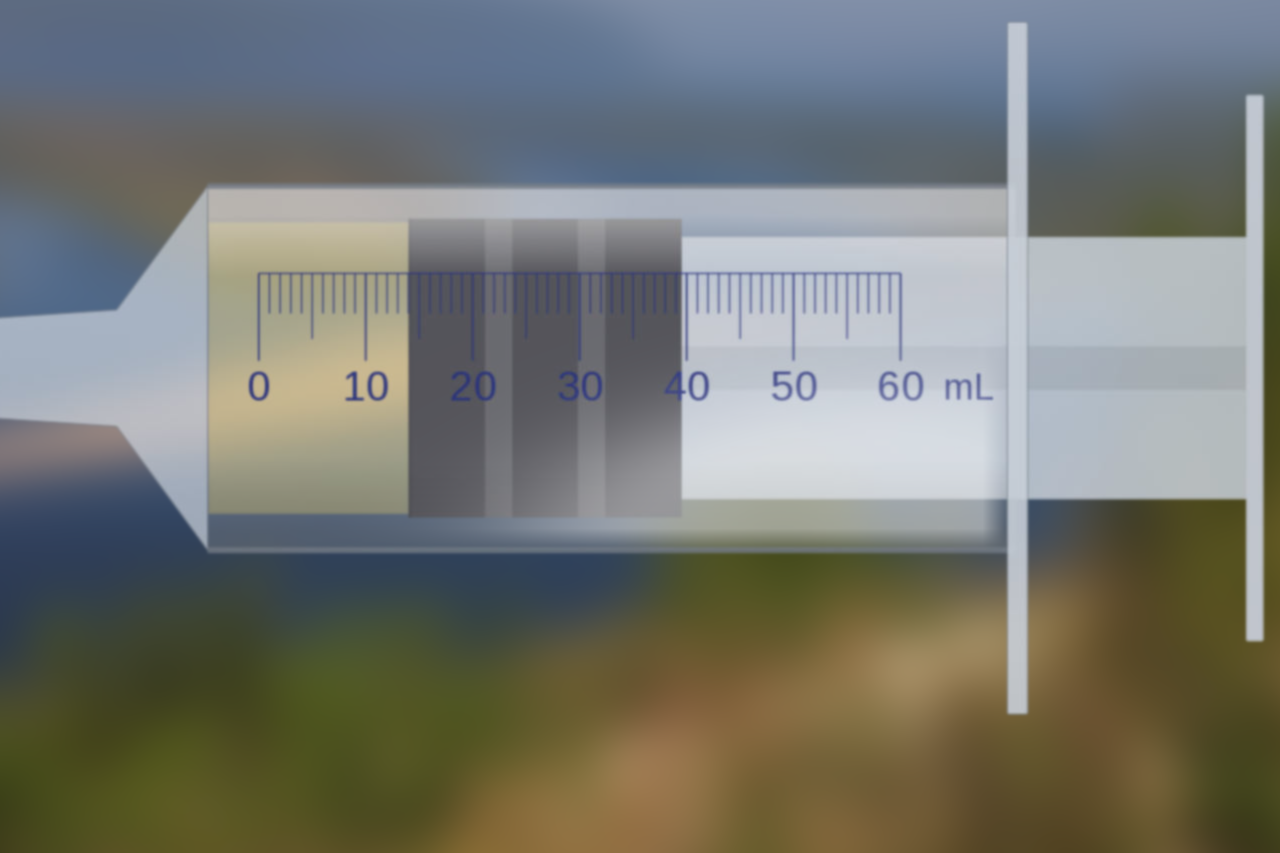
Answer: 14mL
